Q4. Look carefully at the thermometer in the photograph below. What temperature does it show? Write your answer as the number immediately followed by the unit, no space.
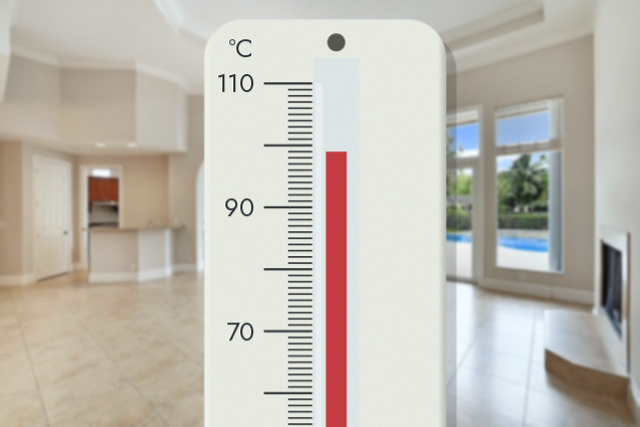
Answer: 99°C
